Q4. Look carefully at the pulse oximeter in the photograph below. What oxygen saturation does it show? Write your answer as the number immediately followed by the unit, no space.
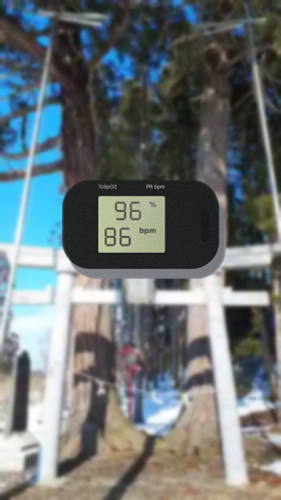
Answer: 96%
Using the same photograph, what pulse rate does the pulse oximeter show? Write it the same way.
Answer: 86bpm
